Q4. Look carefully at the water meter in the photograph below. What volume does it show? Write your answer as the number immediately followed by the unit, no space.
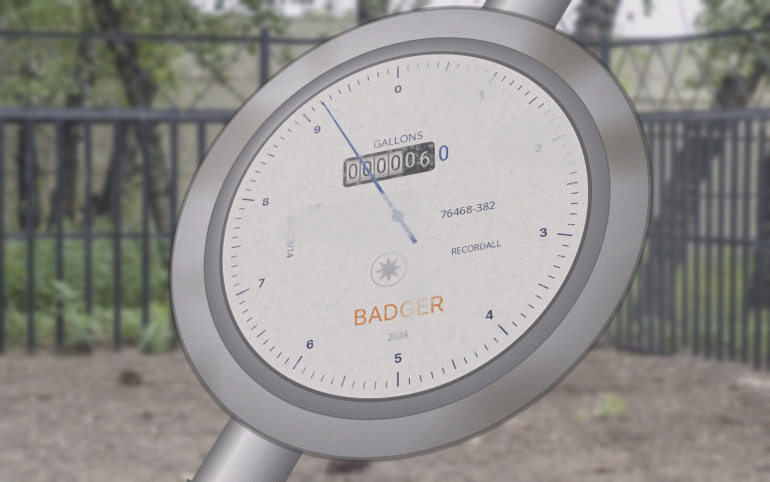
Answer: 59.2gal
